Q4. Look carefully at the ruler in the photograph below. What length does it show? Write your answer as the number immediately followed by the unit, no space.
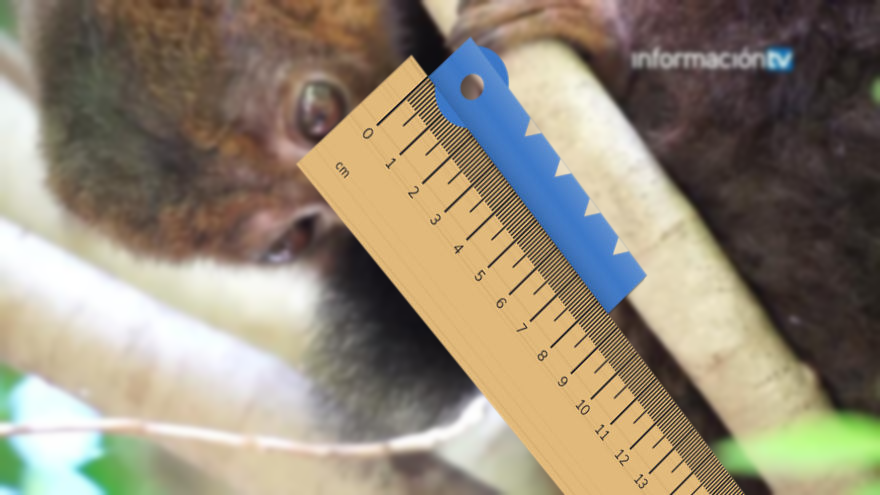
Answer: 8.5cm
